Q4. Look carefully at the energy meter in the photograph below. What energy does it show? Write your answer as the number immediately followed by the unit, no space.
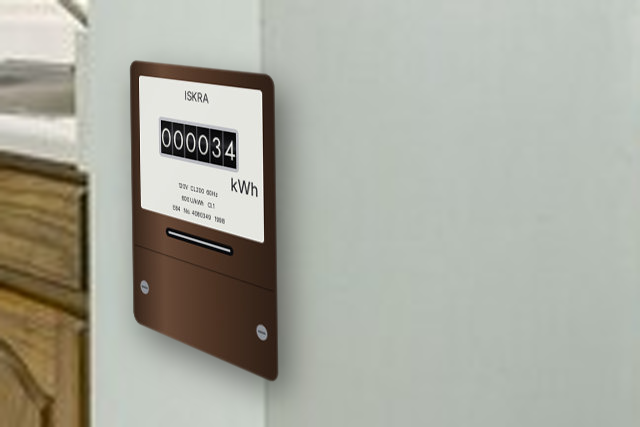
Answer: 34kWh
